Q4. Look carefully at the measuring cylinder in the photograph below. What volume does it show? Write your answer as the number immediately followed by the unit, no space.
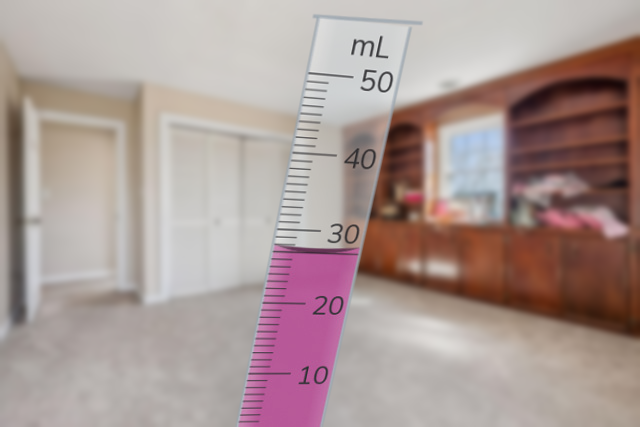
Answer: 27mL
